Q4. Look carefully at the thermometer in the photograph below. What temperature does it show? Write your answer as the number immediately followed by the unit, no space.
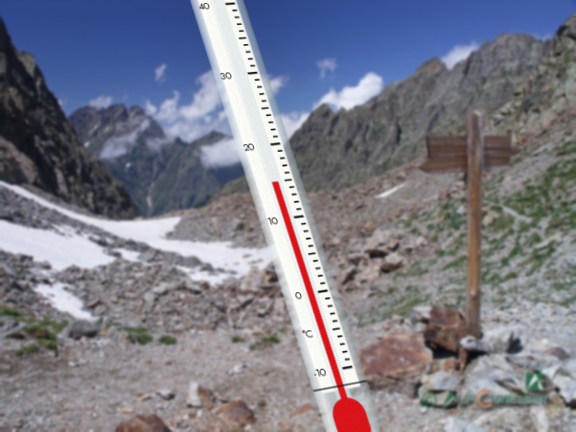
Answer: 15°C
